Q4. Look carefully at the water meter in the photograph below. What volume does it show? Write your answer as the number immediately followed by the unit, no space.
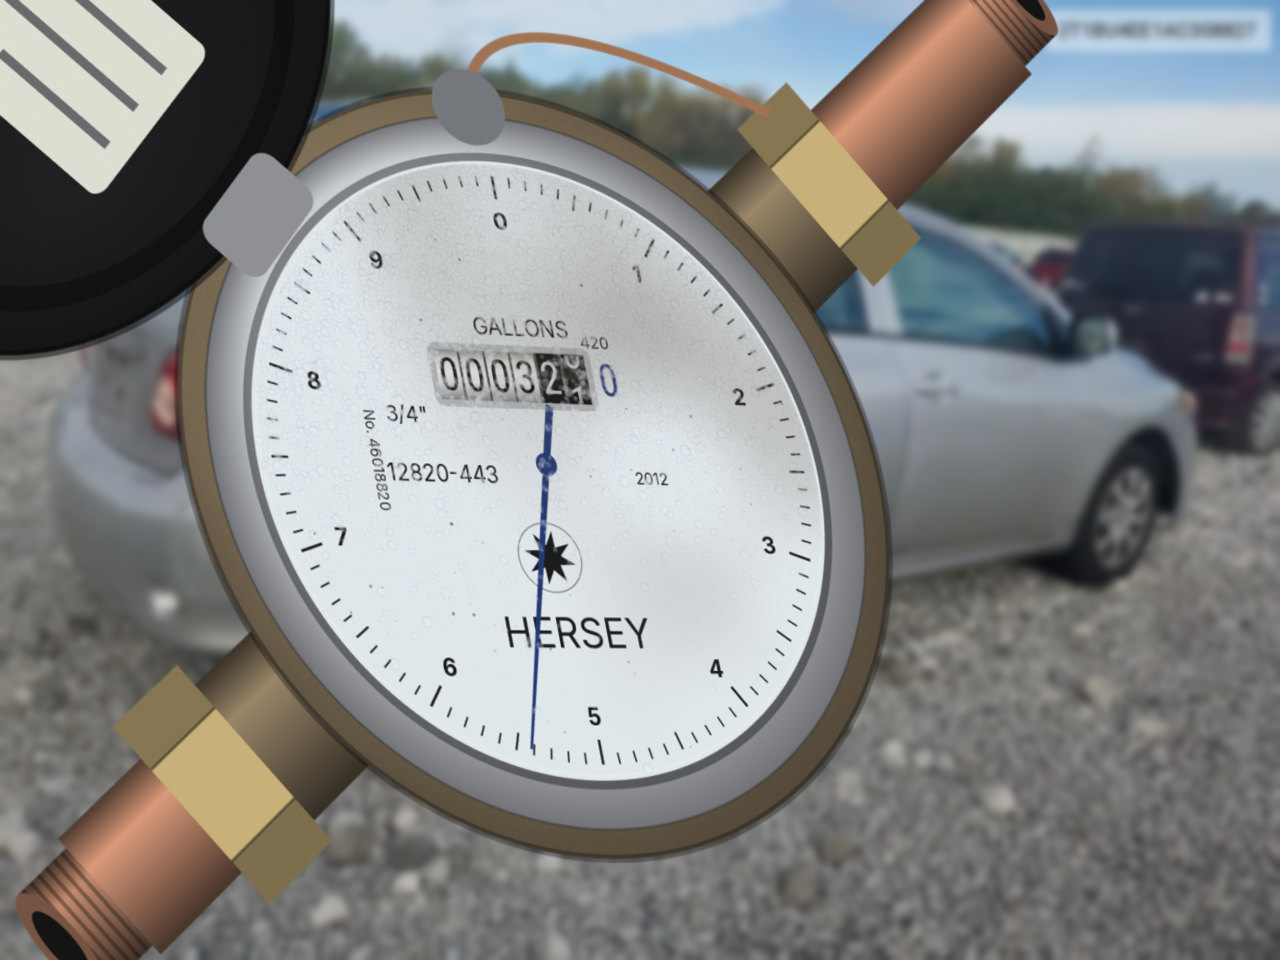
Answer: 3205.4gal
